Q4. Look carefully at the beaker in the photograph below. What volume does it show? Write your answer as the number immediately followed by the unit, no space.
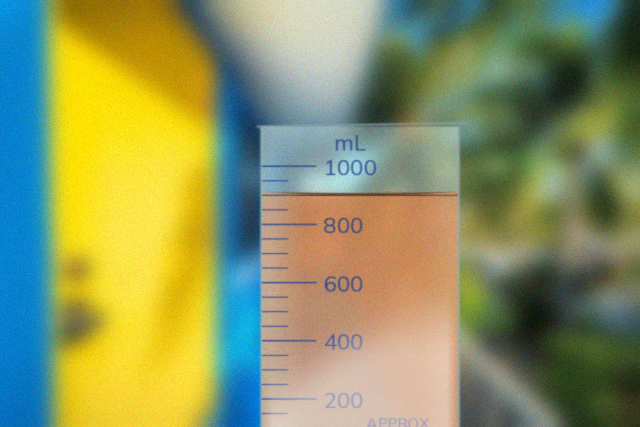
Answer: 900mL
